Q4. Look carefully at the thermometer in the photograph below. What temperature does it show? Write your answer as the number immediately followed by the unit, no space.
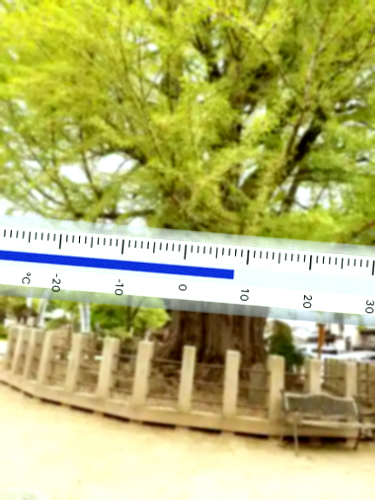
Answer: 8°C
